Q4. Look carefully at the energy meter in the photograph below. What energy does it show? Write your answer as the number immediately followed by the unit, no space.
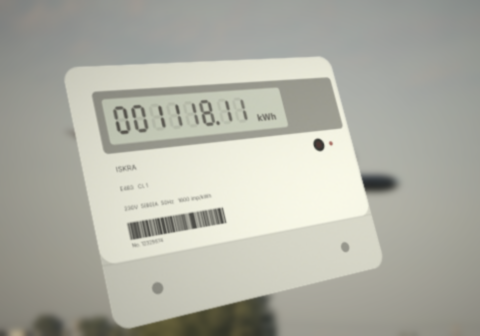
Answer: 1118.11kWh
